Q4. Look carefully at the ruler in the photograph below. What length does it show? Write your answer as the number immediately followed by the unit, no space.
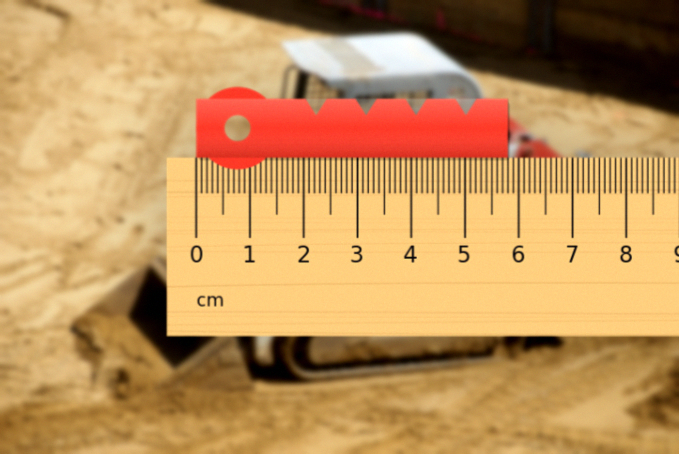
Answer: 5.8cm
